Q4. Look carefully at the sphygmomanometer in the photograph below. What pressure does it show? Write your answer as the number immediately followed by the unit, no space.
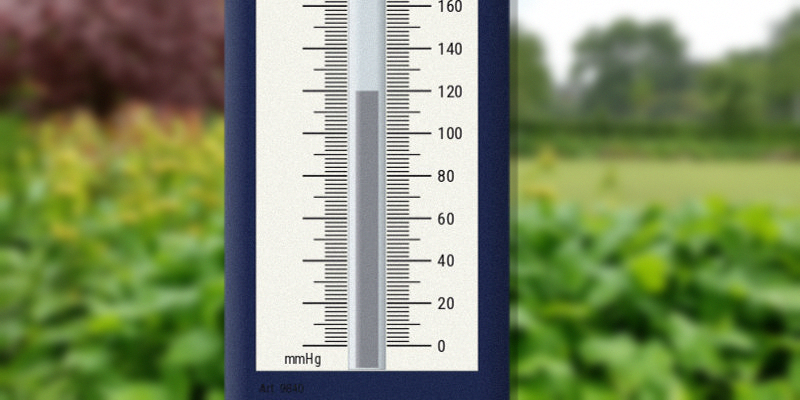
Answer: 120mmHg
